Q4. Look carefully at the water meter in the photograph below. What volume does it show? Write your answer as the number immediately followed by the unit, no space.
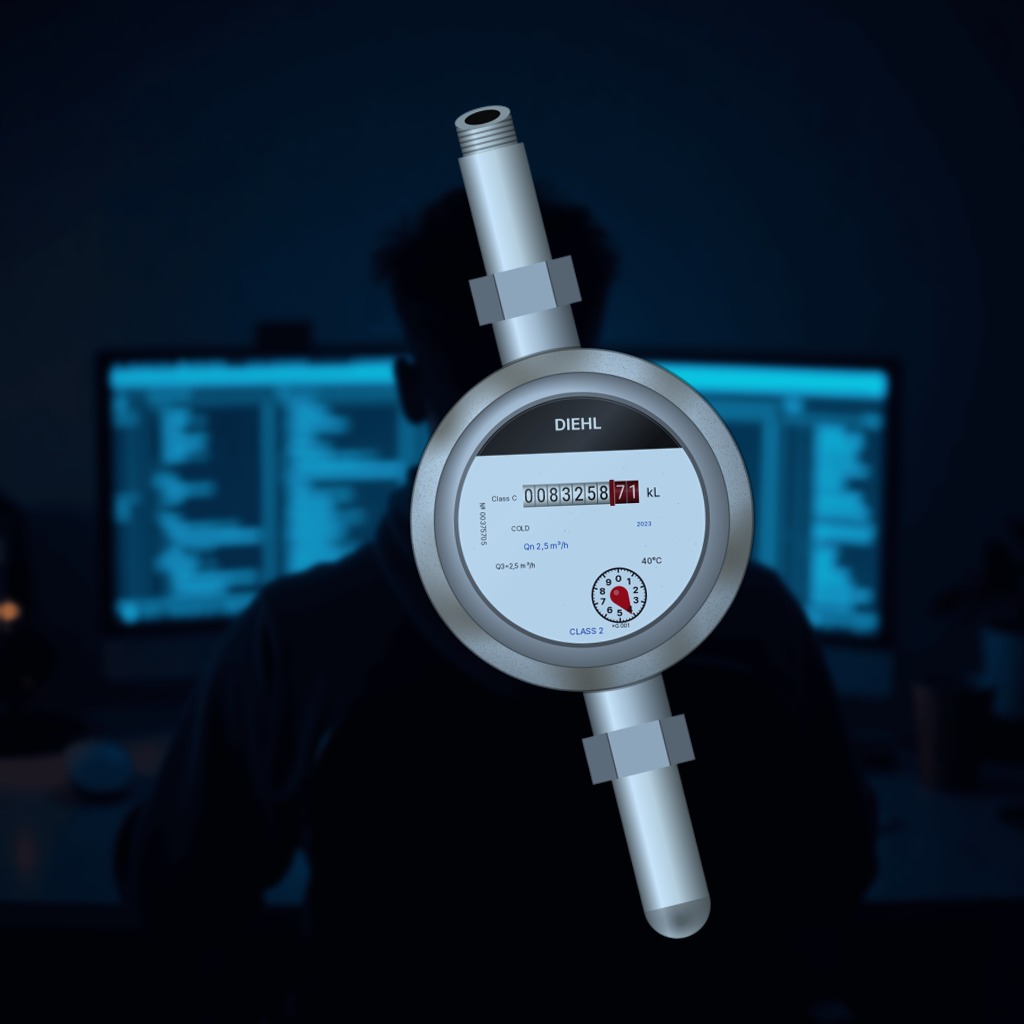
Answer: 83258.714kL
